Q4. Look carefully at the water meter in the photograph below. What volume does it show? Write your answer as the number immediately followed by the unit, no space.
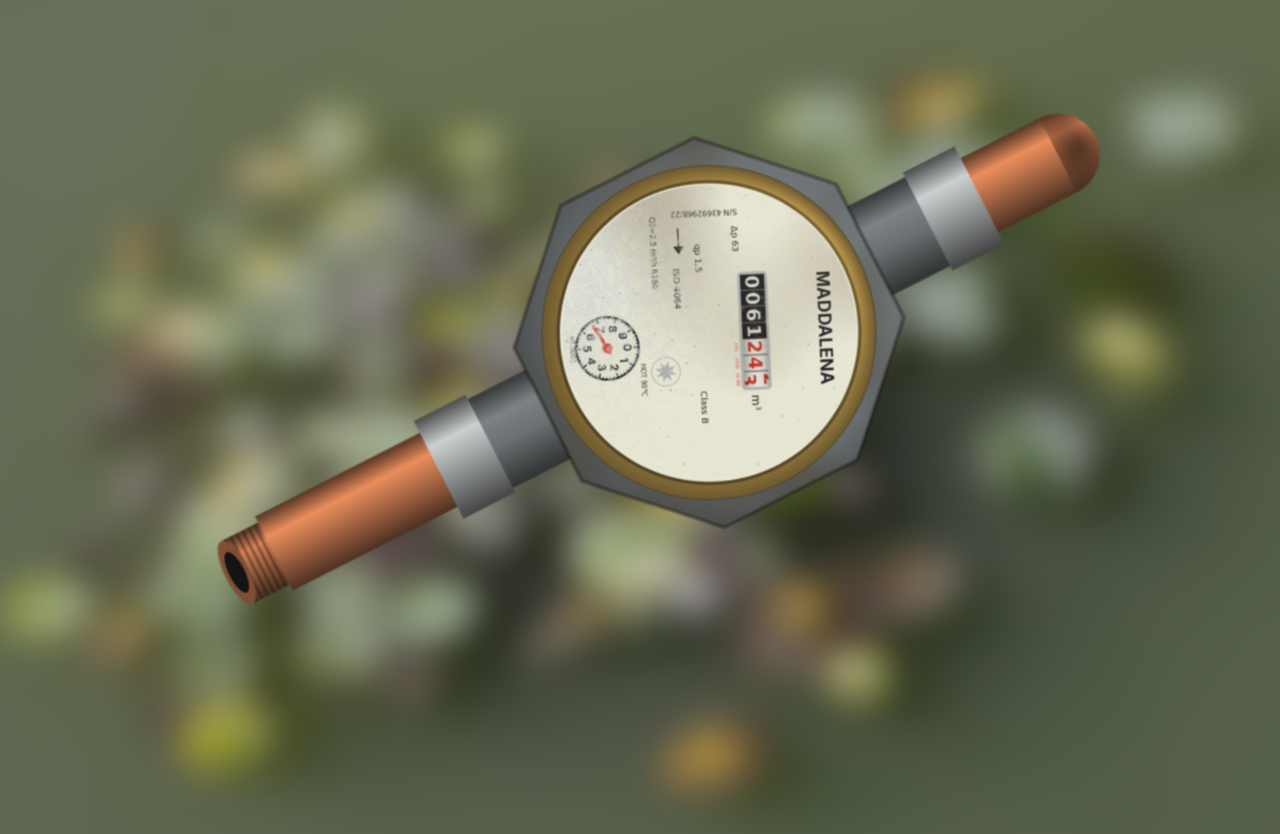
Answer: 61.2426m³
